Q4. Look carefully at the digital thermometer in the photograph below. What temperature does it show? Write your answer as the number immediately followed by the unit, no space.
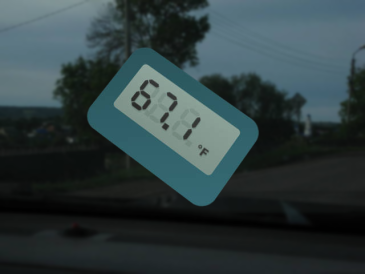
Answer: 67.1°F
